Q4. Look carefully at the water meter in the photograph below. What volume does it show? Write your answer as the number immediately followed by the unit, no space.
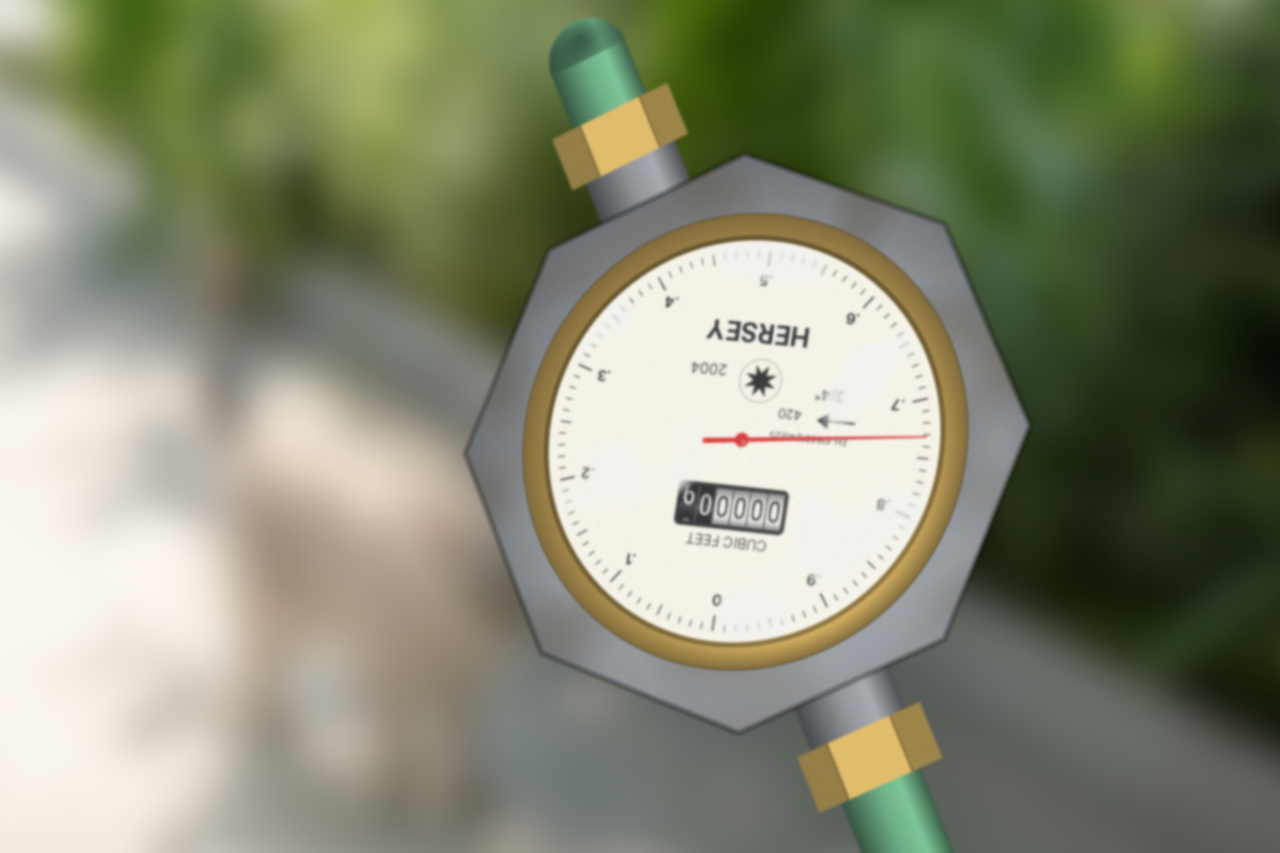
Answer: 8.73ft³
